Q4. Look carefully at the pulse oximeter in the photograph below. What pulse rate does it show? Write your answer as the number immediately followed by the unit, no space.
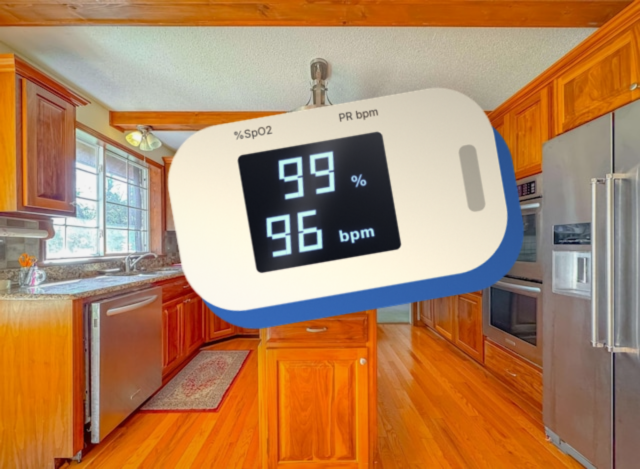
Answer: 96bpm
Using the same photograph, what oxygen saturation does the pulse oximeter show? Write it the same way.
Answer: 99%
